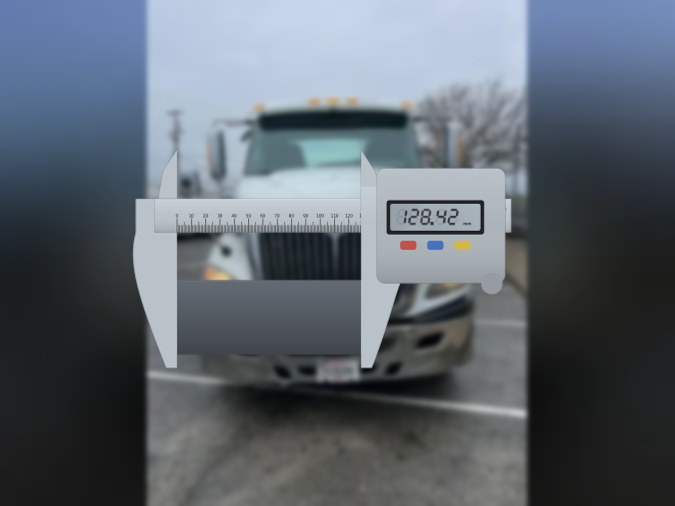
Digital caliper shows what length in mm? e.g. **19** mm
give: **128.42** mm
